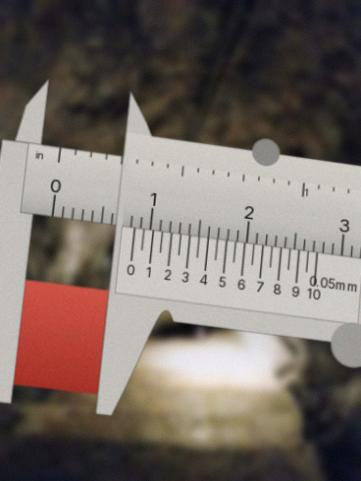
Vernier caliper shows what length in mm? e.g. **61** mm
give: **8.4** mm
